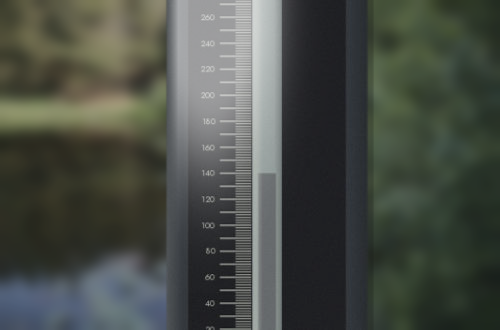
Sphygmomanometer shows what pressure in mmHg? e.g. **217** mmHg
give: **140** mmHg
